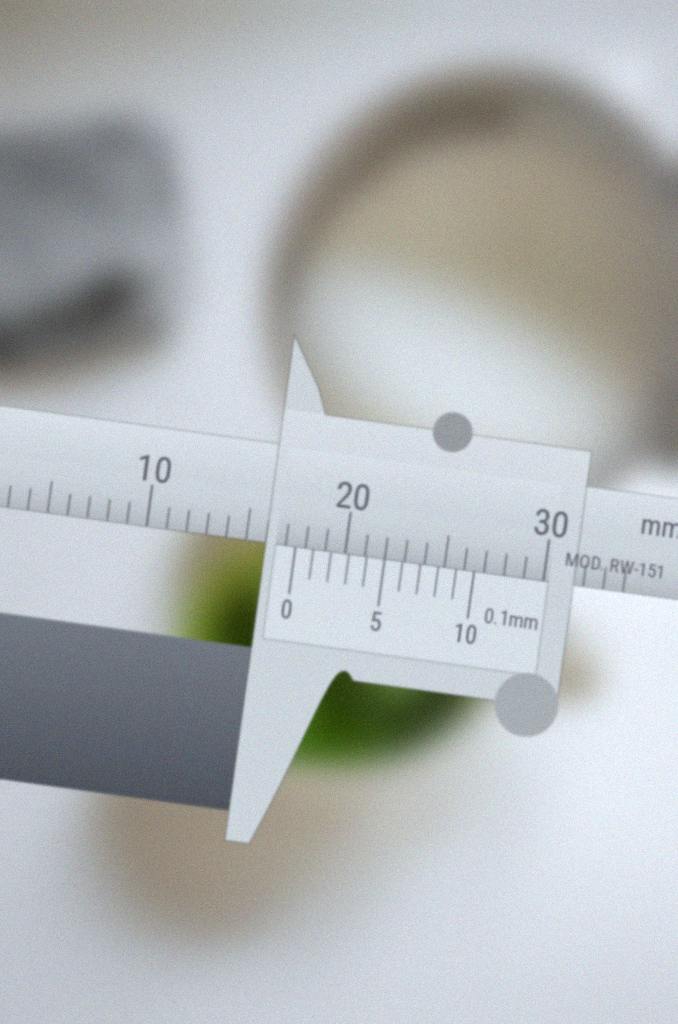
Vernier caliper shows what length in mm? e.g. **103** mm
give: **17.5** mm
